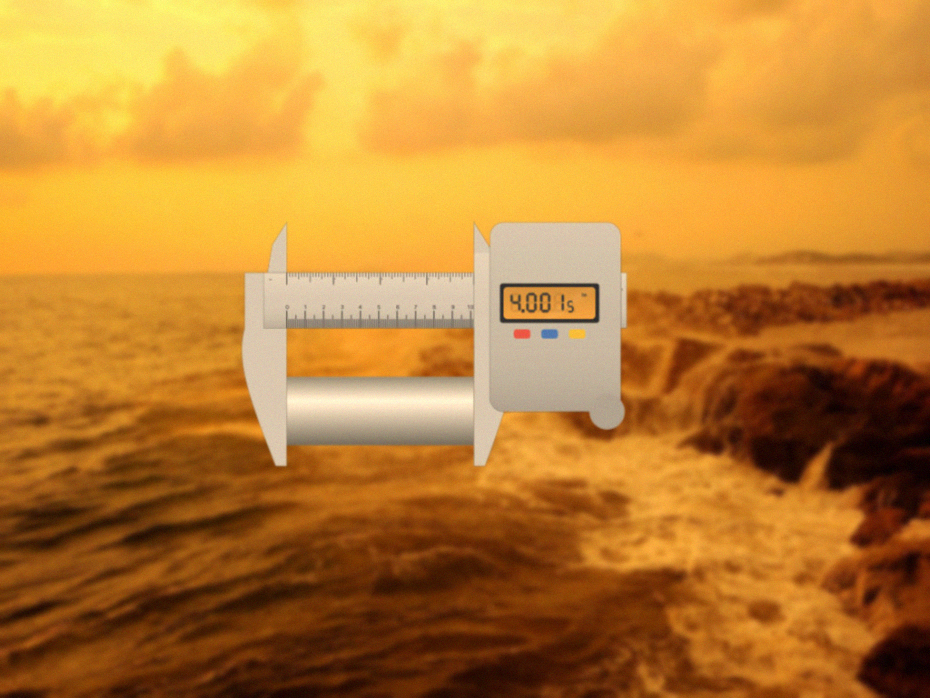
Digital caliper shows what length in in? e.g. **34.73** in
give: **4.0015** in
